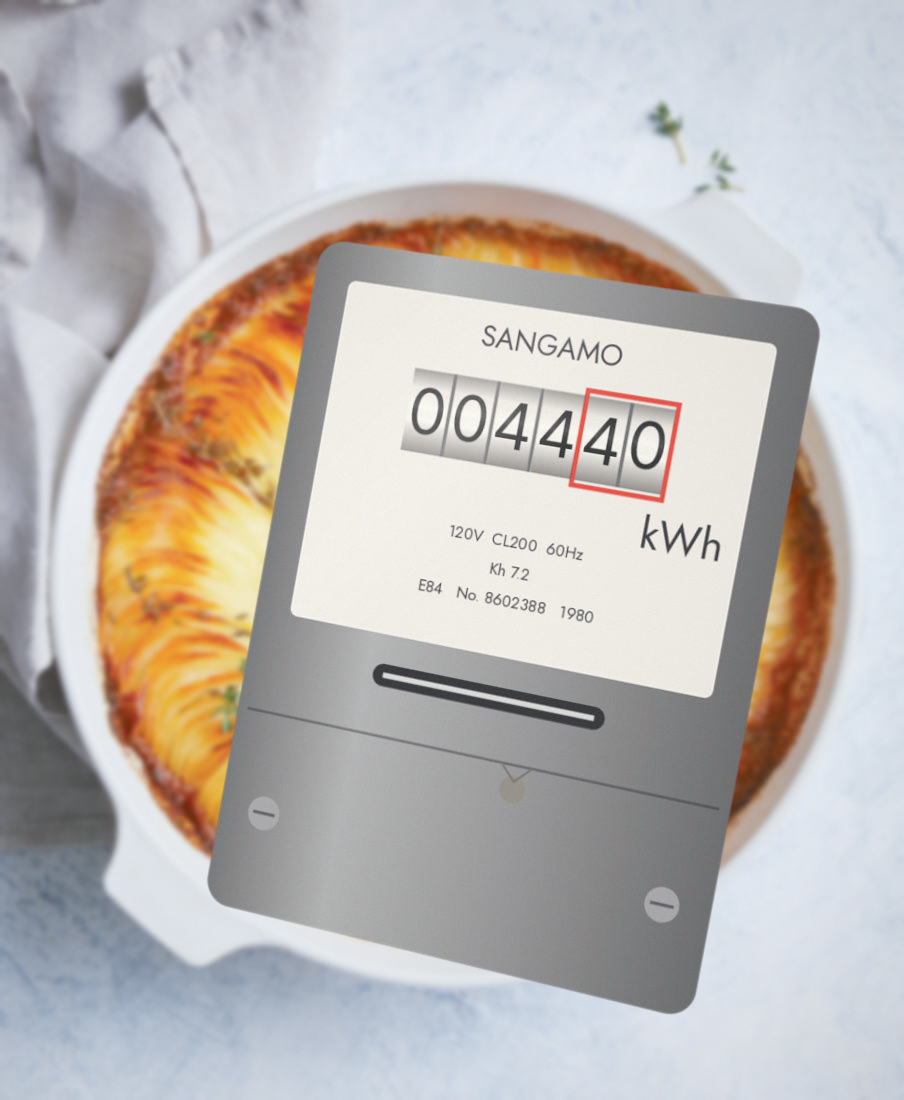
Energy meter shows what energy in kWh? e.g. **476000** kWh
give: **44.40** kWh
